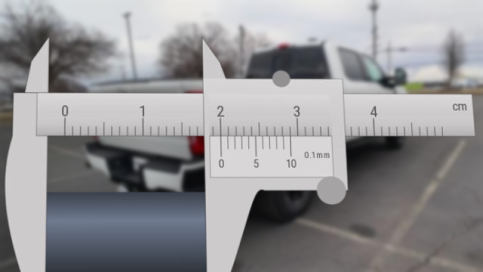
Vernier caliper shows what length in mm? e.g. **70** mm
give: **20.0** mm
